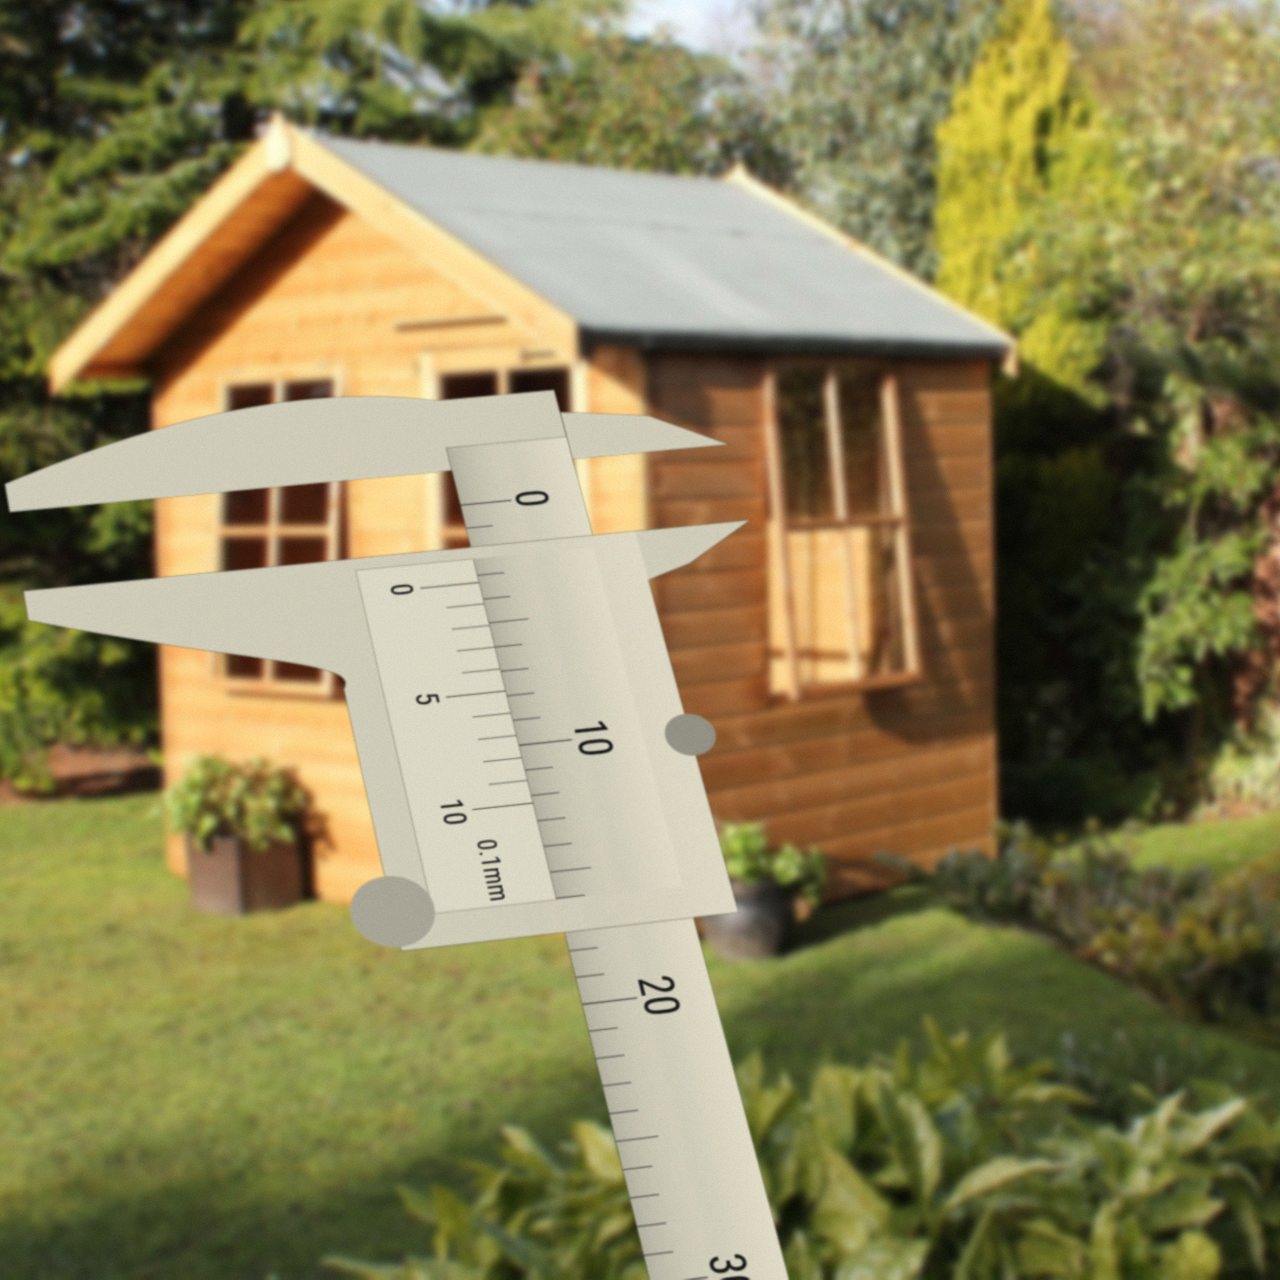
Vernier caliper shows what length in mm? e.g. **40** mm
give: **3.3** mm
